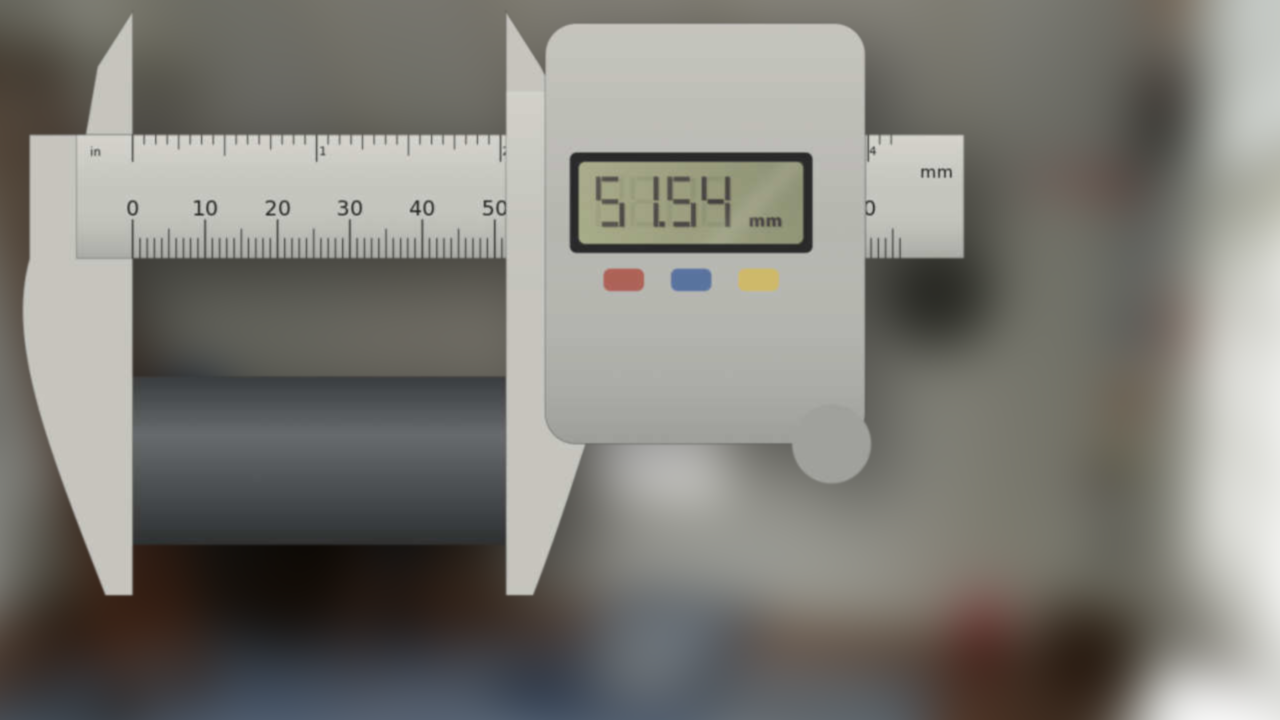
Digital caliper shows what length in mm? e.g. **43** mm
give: **51.54** mm
